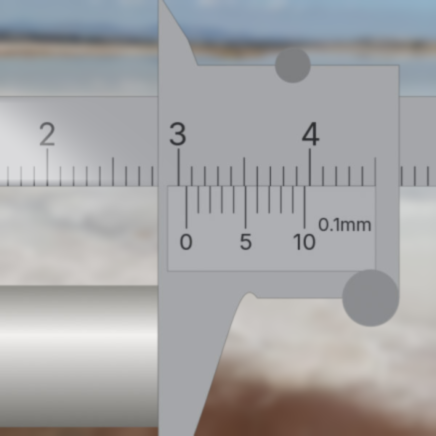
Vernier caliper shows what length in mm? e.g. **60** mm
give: **30.6** mm
